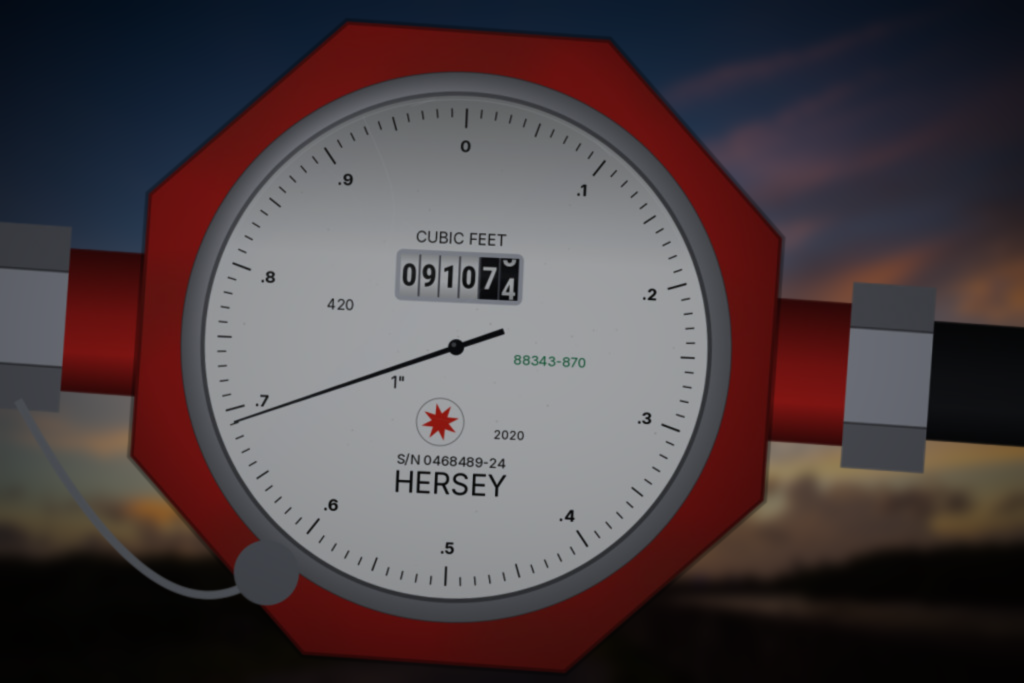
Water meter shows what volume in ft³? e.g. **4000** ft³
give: **91073.69** ft³
